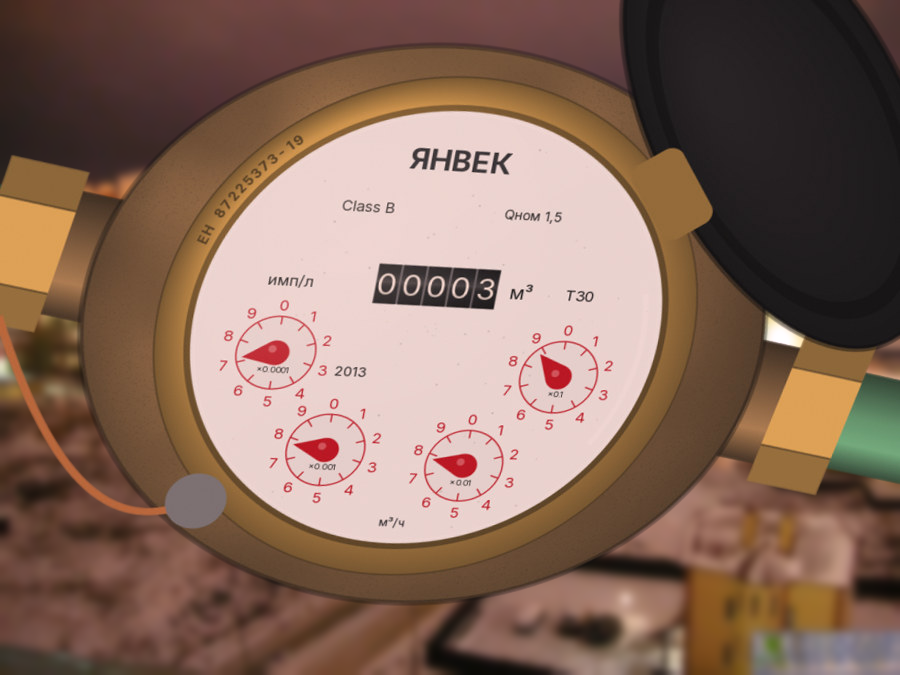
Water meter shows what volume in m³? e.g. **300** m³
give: **3.8777** m³
